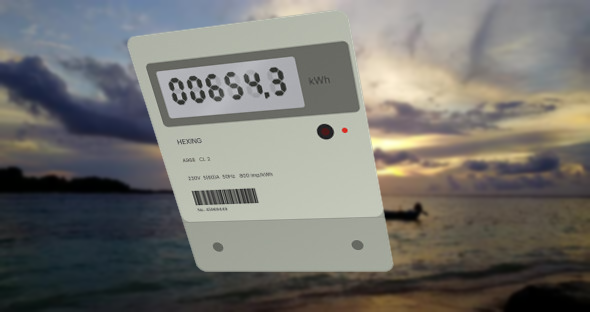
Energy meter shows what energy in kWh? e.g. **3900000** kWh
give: **654.3** kWh
